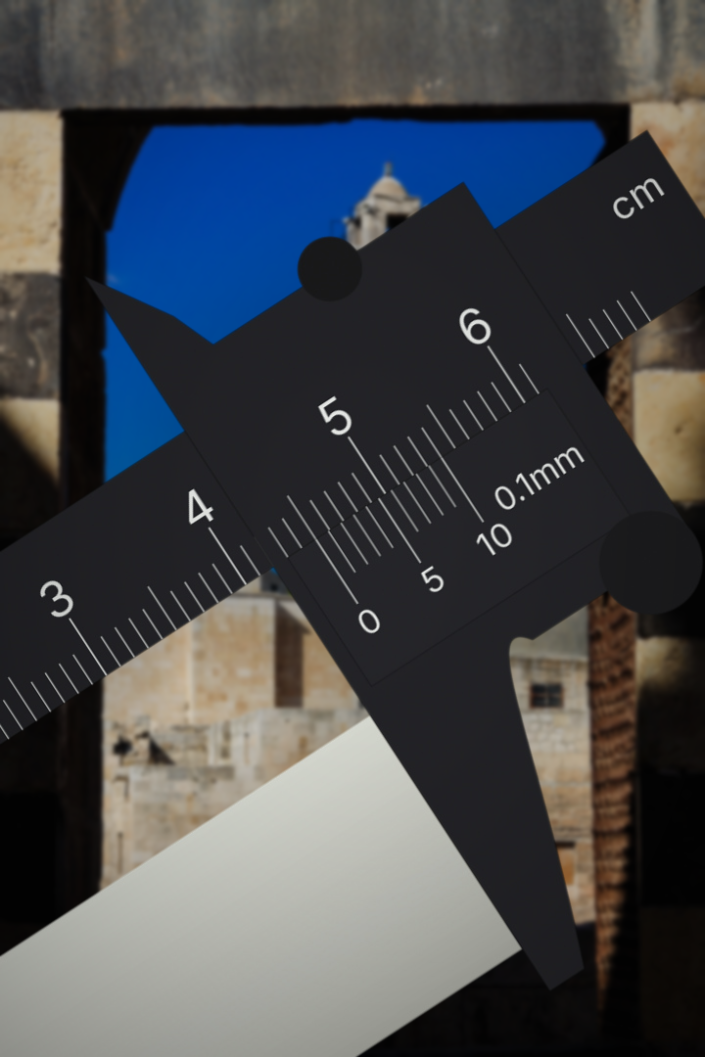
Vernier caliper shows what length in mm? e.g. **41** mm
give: **45.0** mm
